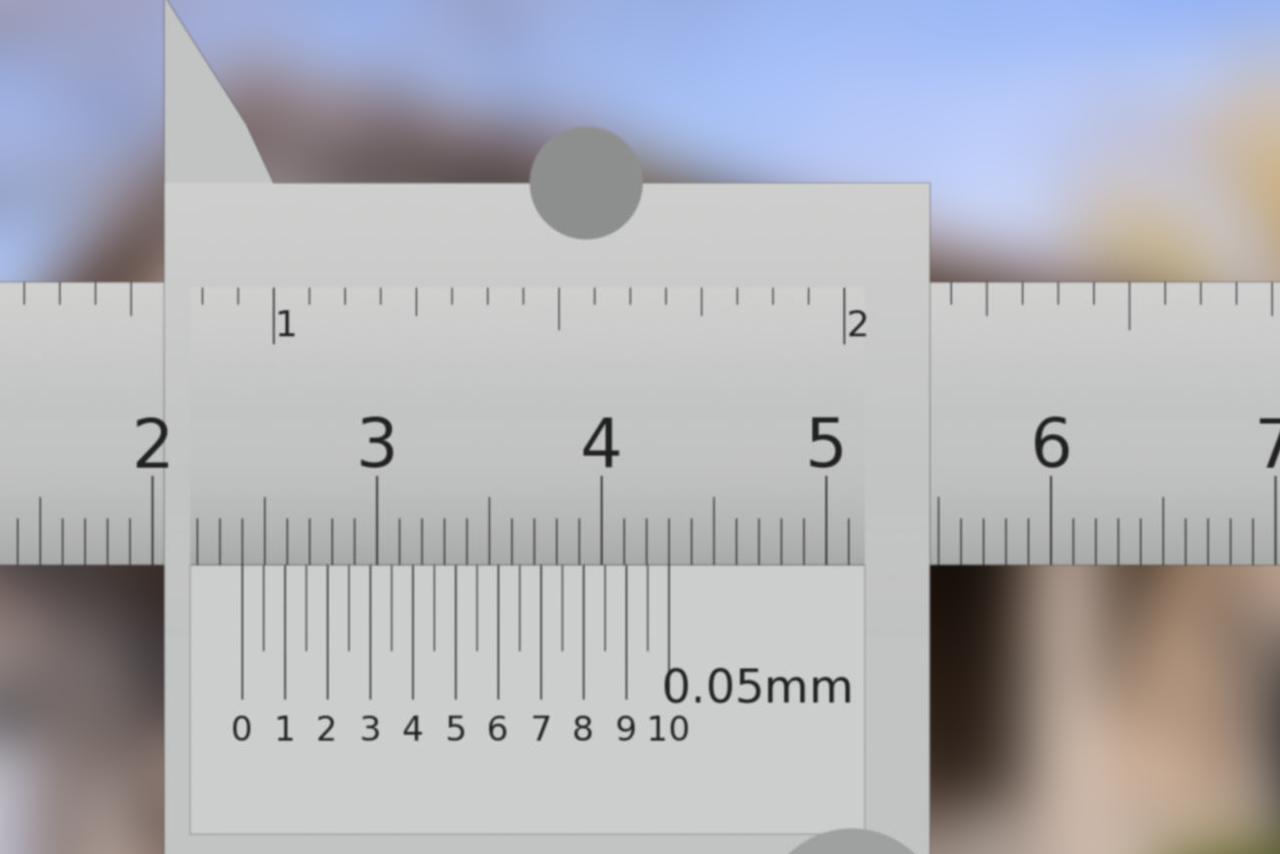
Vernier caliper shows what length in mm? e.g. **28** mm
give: **24.0** mm
